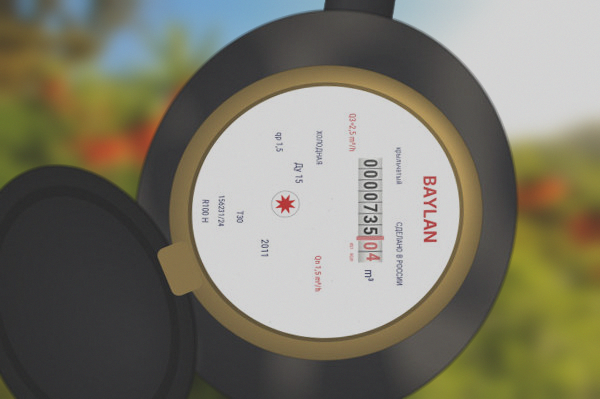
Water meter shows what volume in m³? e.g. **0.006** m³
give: **735.04** m³
